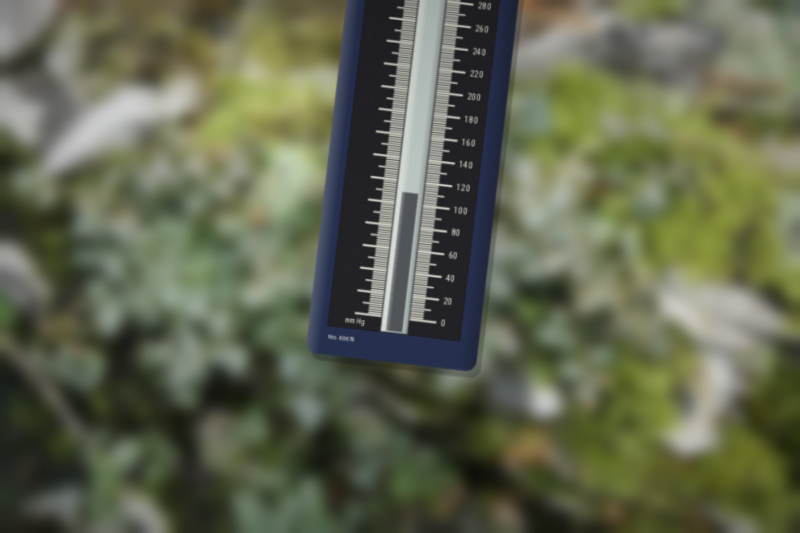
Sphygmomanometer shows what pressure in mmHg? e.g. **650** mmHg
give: **110** mmHg
